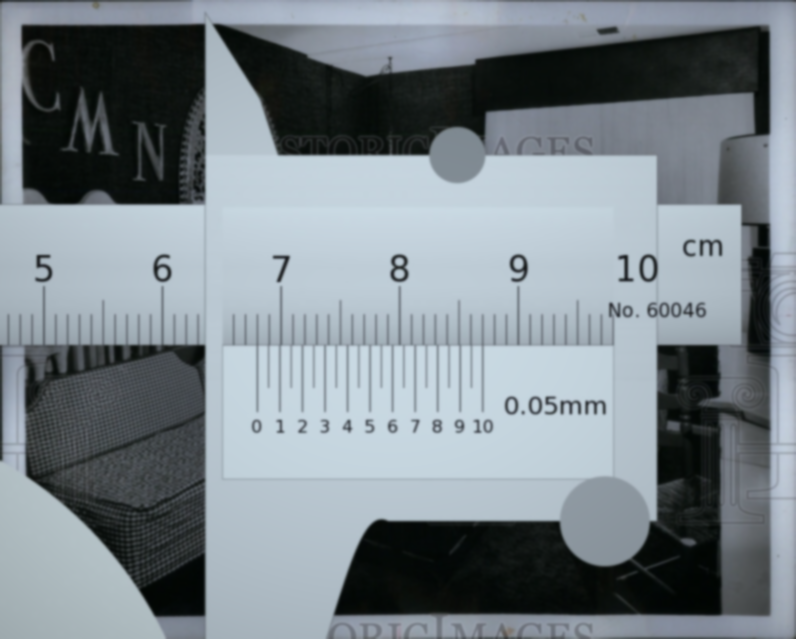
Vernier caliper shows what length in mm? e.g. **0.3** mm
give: **68.0** mm
